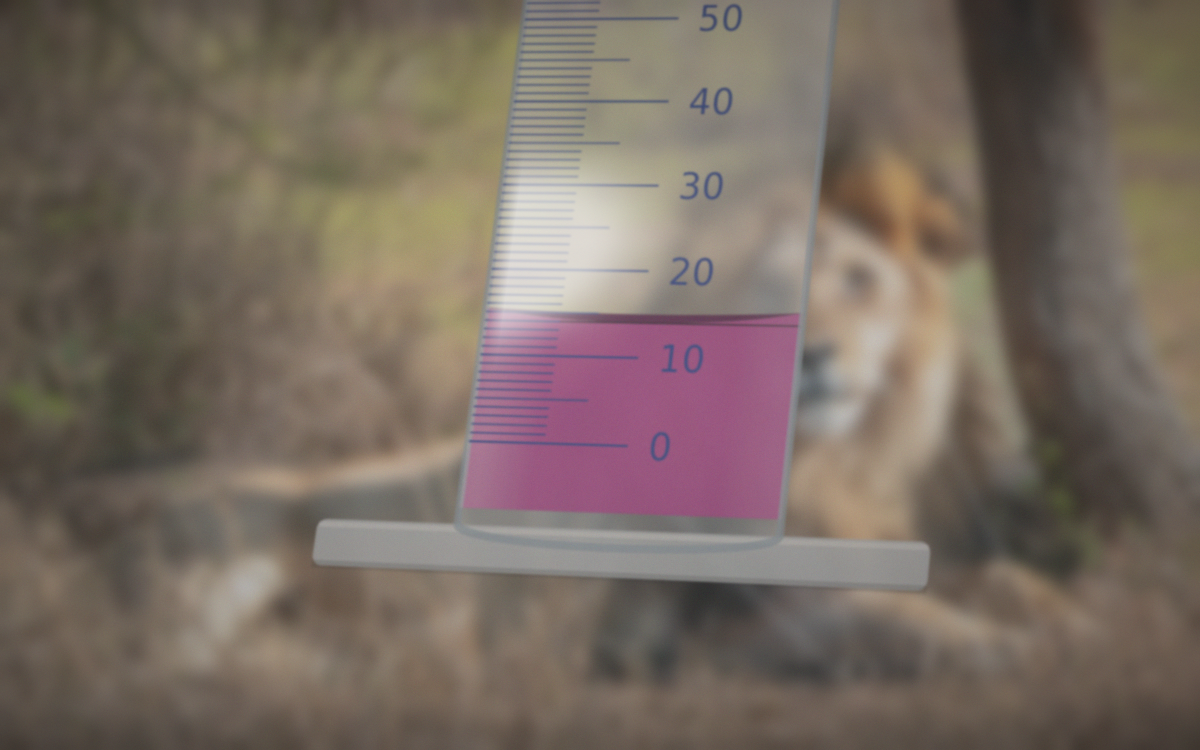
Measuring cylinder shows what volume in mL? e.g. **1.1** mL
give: **14** mL
